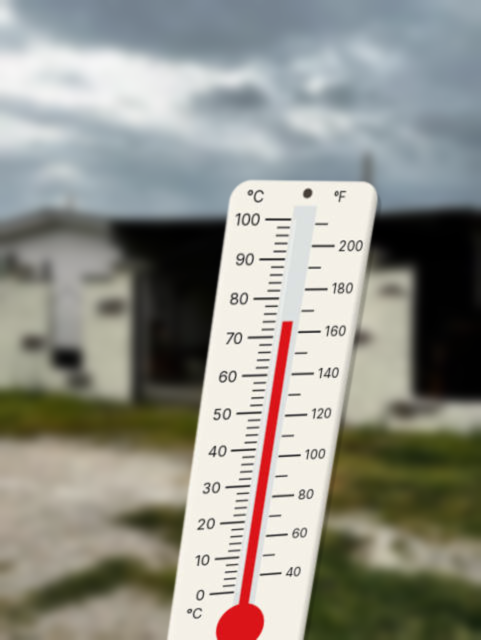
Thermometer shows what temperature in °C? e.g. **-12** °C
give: **74** °C
